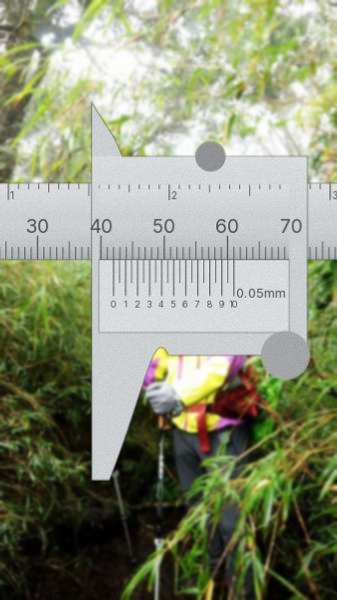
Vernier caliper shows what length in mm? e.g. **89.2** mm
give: **42.0** mm
